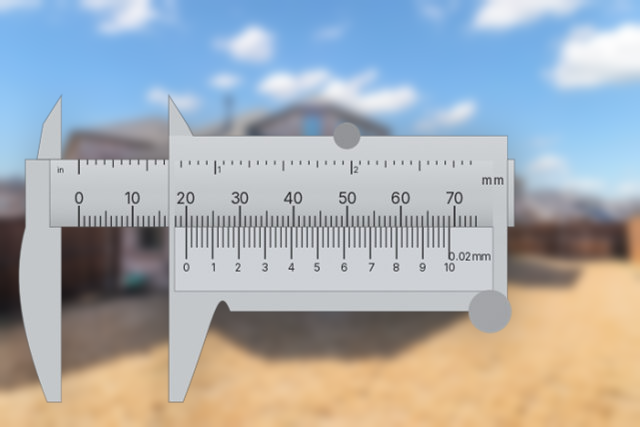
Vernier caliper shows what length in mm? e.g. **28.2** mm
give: **20.0** mm
